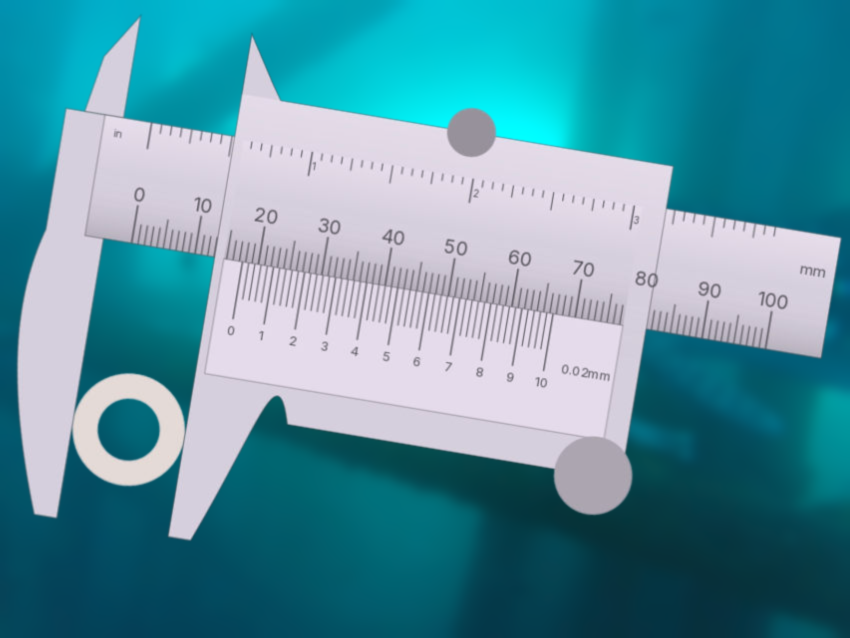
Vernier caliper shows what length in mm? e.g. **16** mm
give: **17.5** mm
